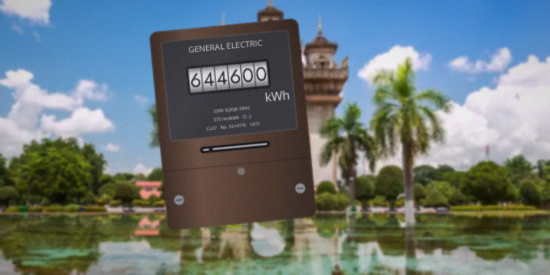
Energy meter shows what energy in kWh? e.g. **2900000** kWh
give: **644600** kWh
